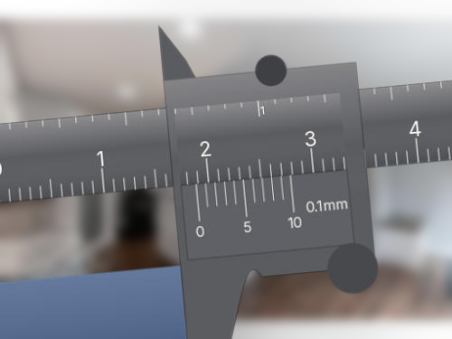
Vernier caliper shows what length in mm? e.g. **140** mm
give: **18.8** mm
